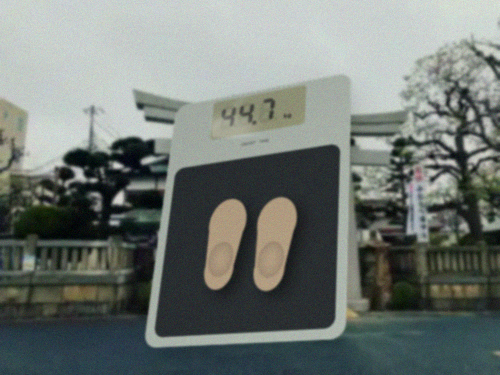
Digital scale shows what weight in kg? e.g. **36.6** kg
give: **44.7** kg
